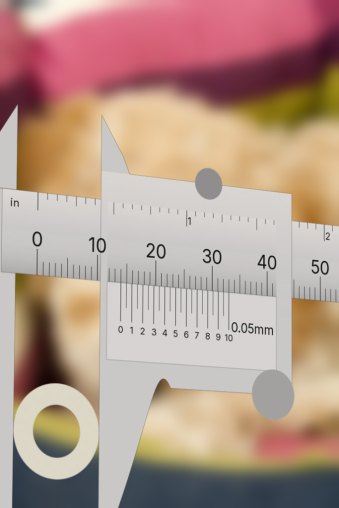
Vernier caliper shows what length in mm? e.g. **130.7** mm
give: **14.0** mm
